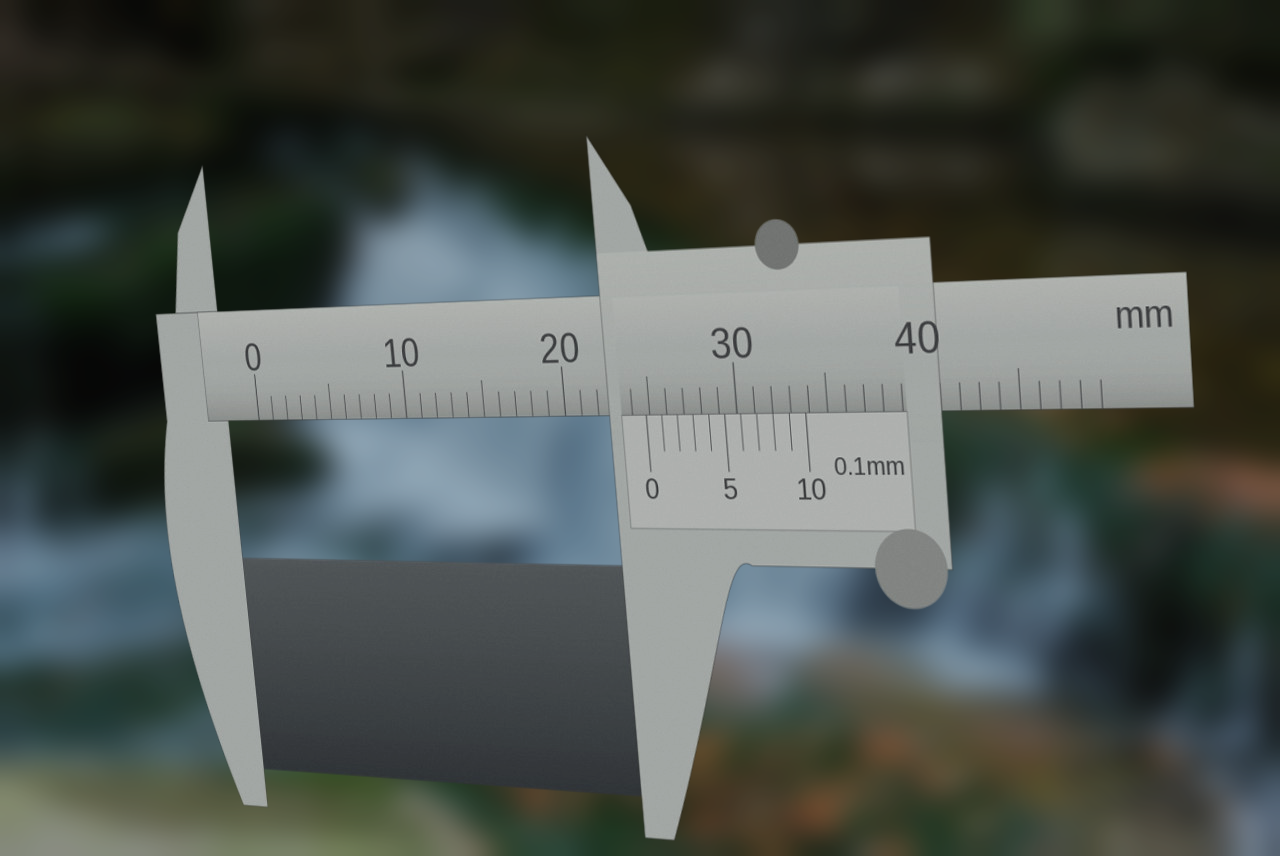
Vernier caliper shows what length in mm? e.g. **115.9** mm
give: **24.8** mm
